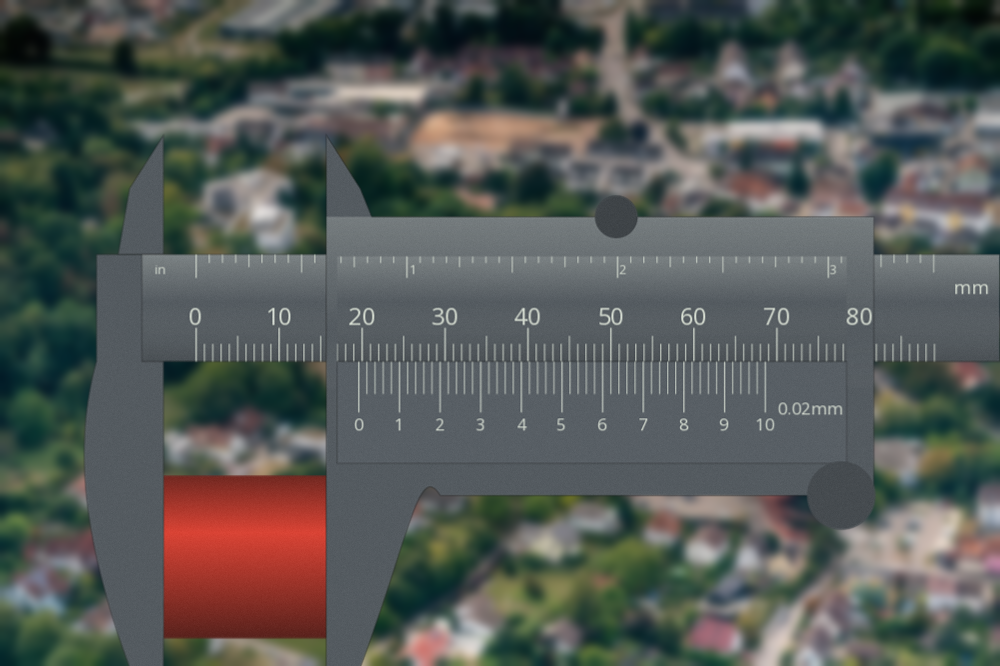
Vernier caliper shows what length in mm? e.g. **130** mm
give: **19.6** mm
